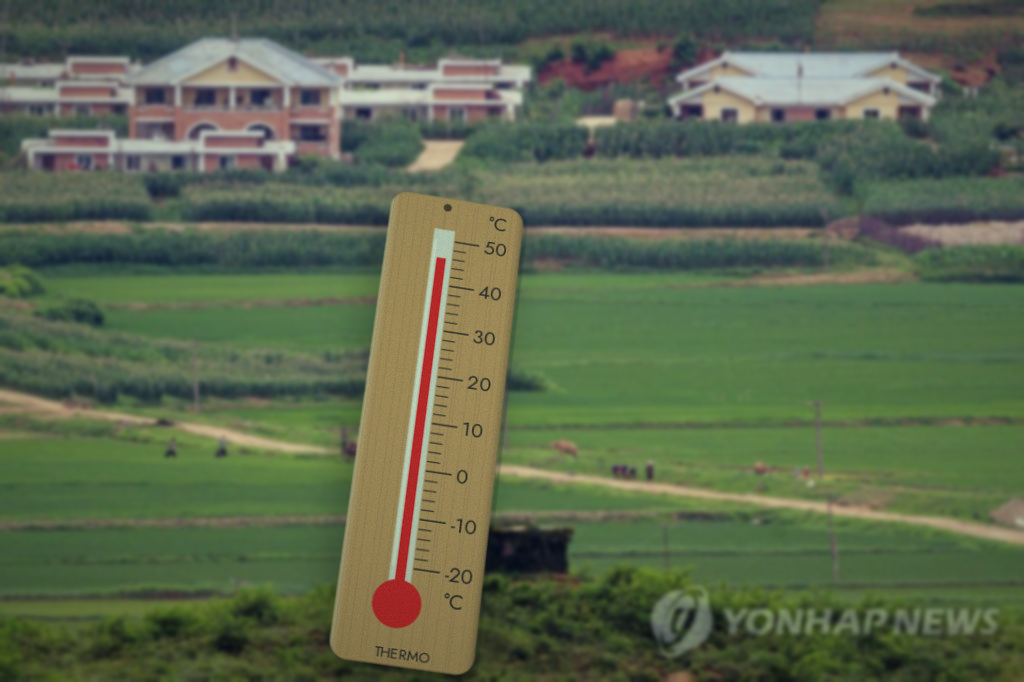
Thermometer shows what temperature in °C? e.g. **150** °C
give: **46** °C
